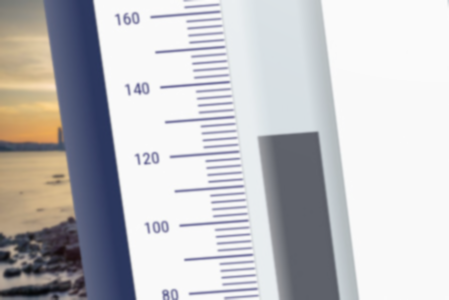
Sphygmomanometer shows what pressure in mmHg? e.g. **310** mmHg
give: **124** mmHg
